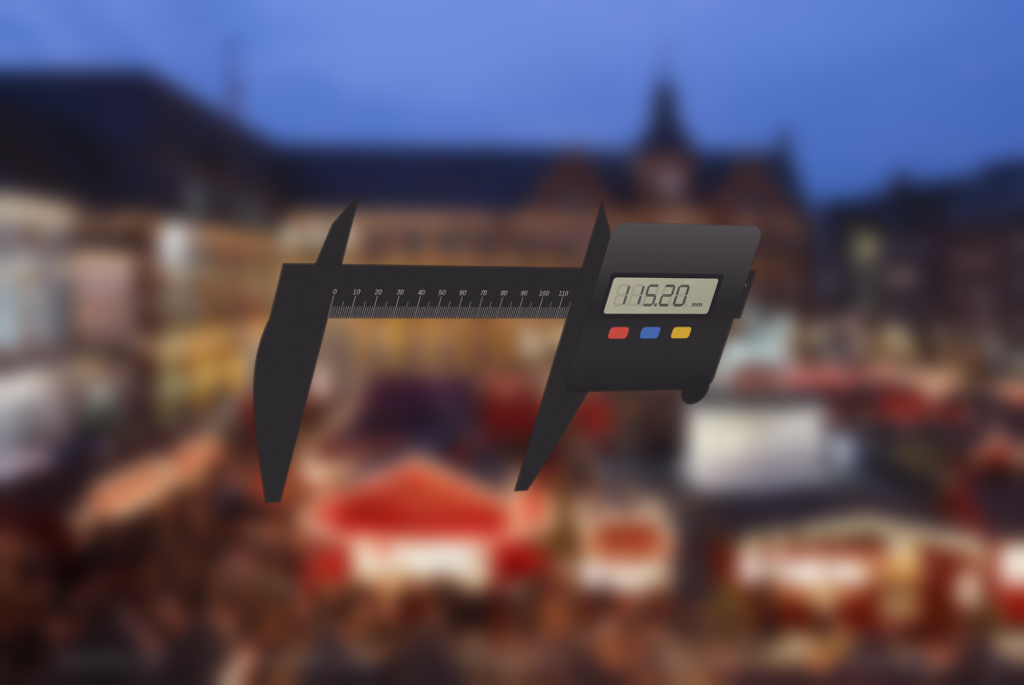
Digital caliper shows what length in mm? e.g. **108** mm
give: **115.20** mm
